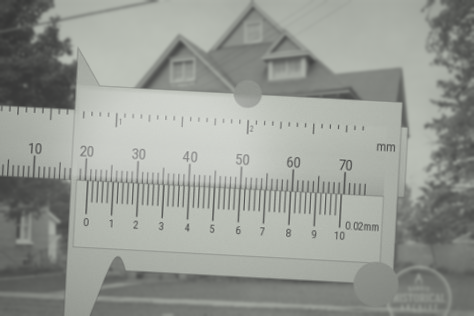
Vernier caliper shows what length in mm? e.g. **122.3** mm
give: **20.5** mm
